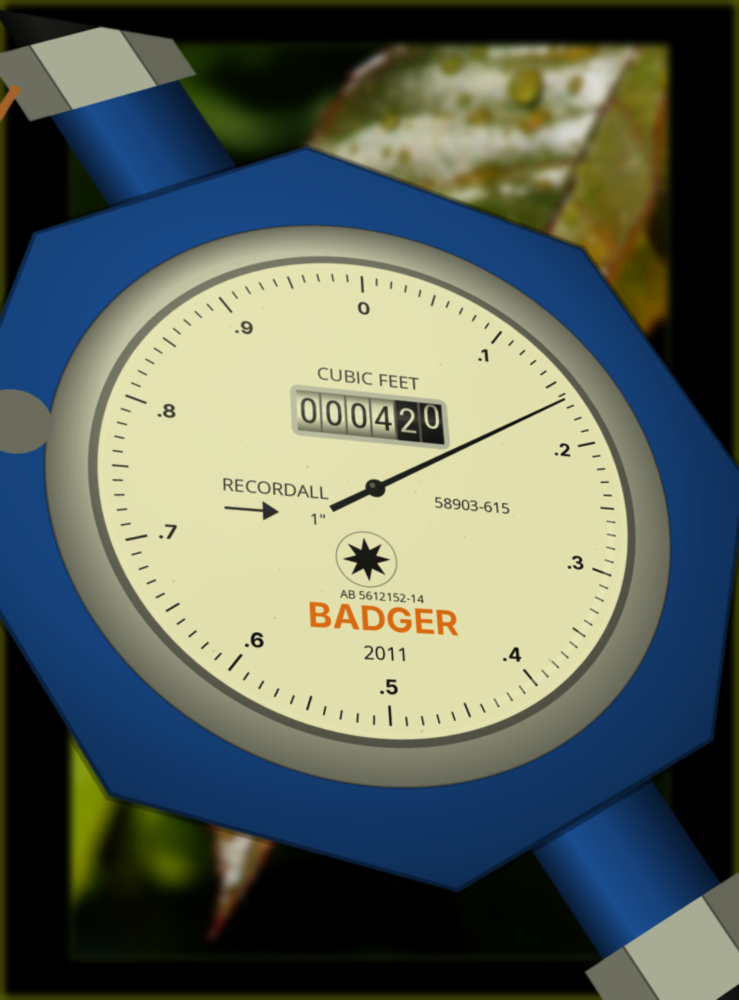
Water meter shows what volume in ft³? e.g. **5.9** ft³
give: **420.16** ft³
